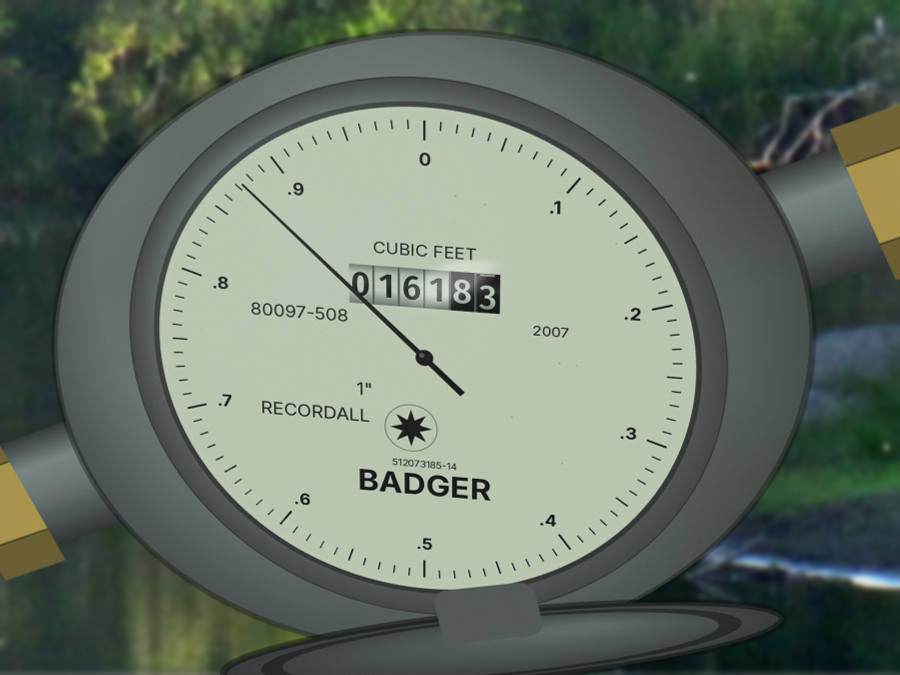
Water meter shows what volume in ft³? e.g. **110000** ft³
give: **16182.87** ft³
